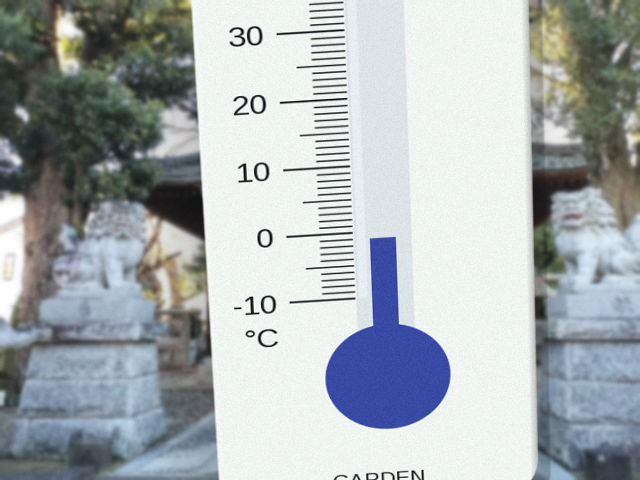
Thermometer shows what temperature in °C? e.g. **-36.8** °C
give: **-1** °C
